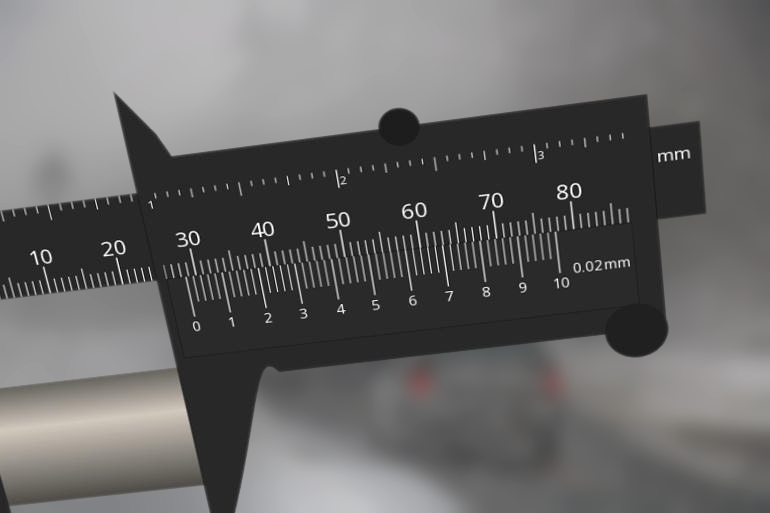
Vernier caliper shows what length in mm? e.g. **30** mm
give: **28.6** mm
